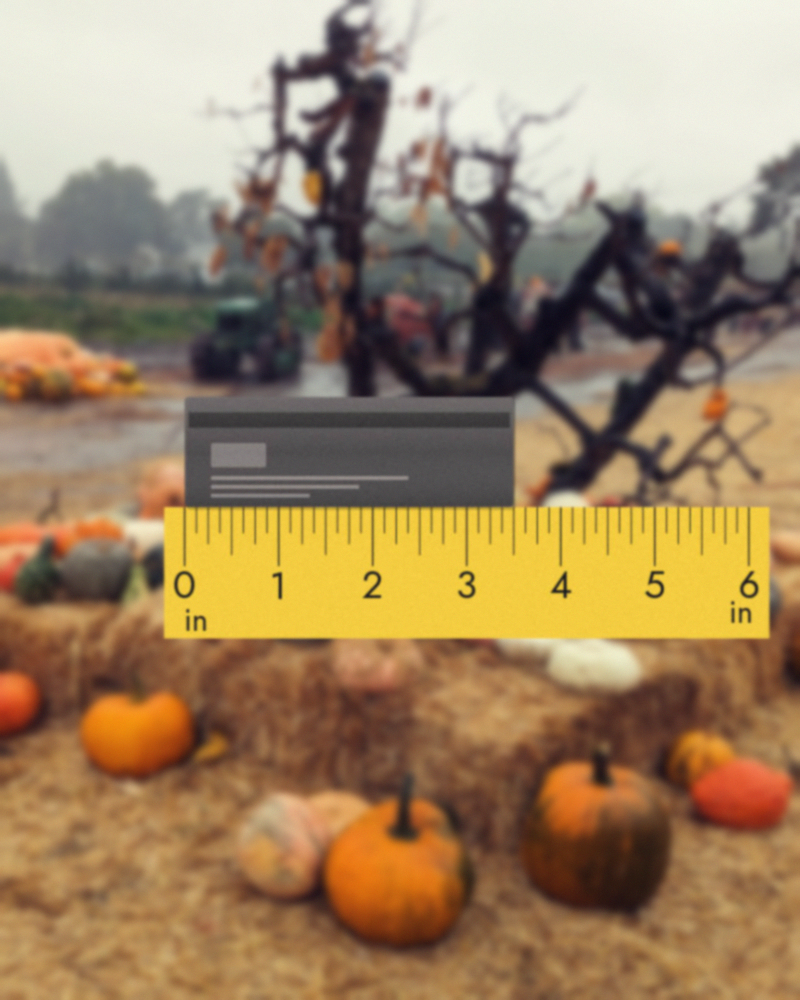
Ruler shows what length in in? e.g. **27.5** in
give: **3.5** in
